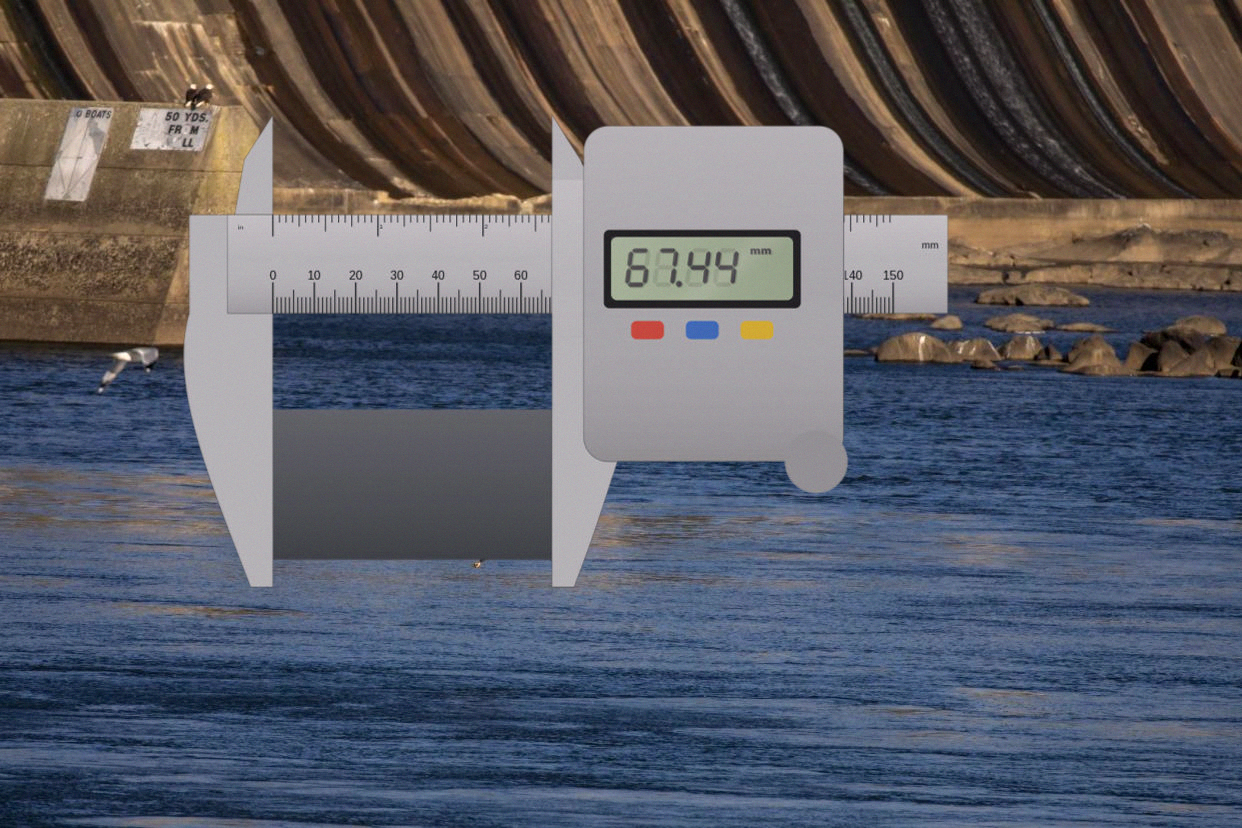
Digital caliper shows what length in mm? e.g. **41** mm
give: **67.44** mm
